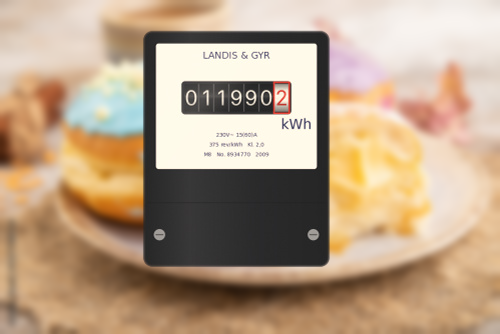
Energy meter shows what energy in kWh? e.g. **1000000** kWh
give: **11990.2** kWh
